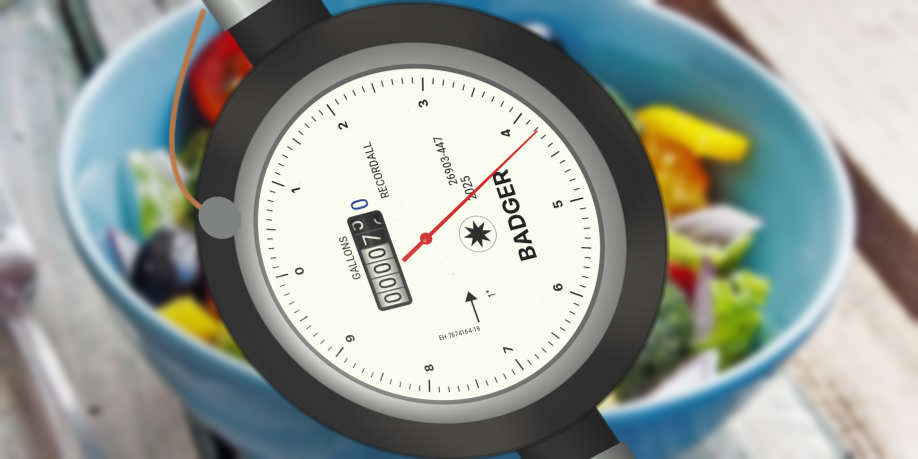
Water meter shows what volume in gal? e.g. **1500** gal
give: **754.2** gal
